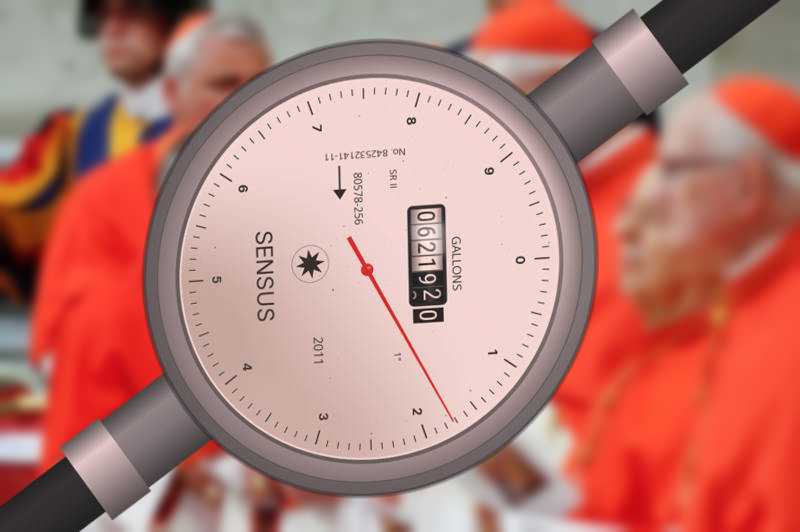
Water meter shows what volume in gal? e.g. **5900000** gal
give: **621921.7** gal
